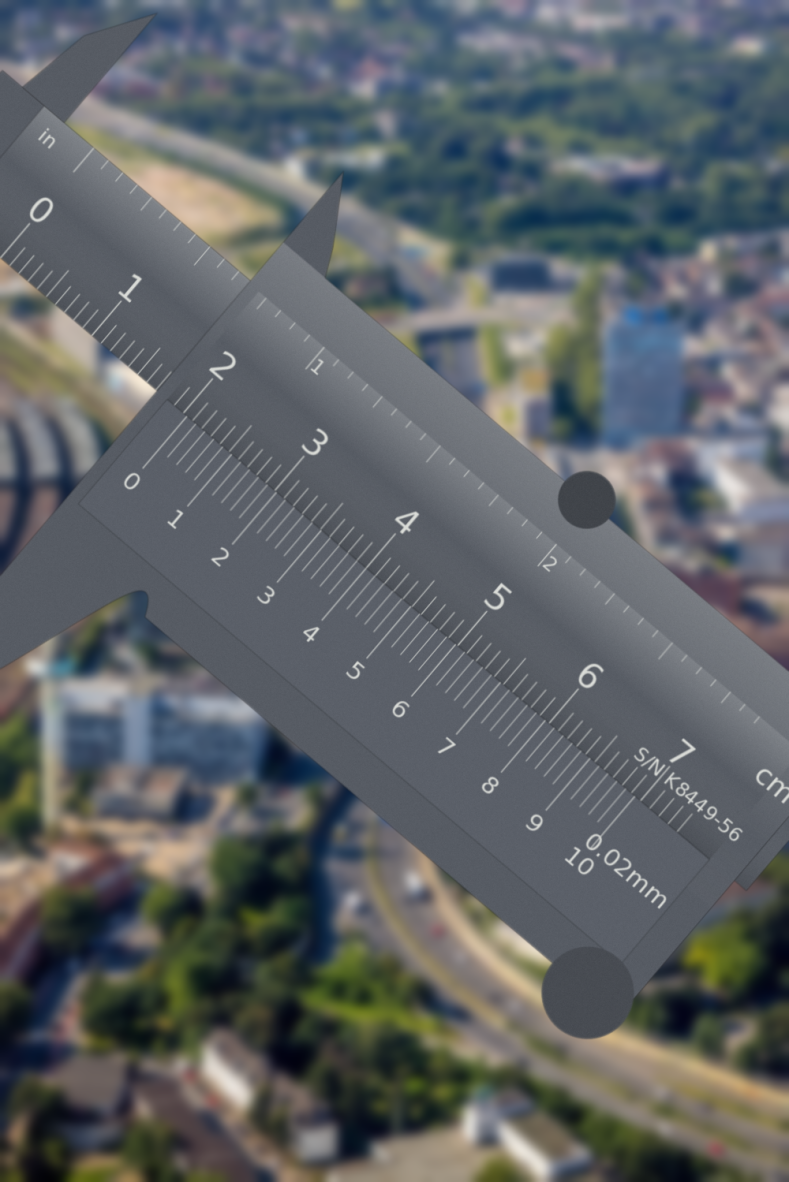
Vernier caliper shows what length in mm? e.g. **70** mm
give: **20.4** mm
